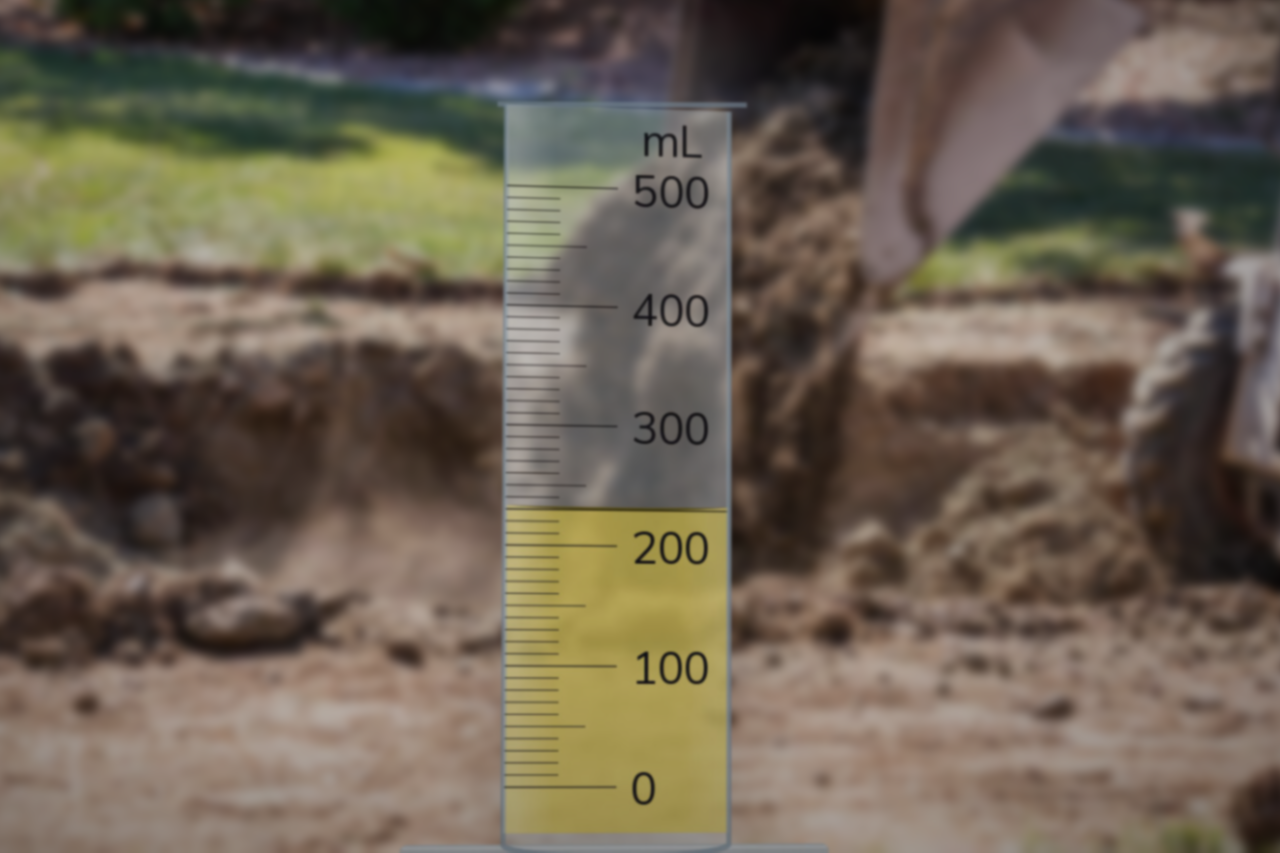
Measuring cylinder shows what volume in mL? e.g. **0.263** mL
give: **230** mL
